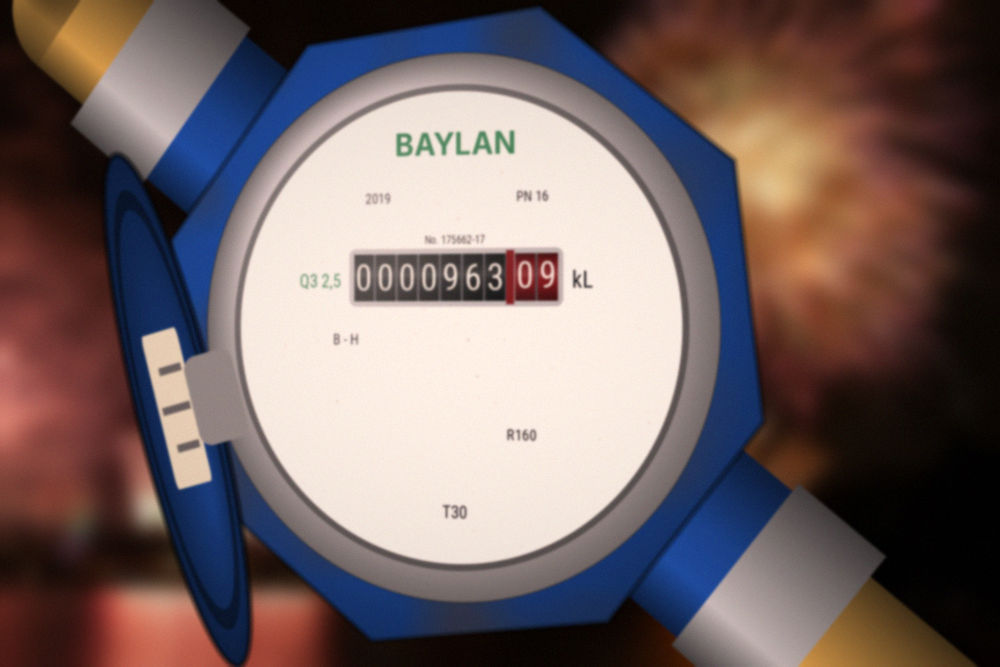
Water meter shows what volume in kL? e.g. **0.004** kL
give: **963.09** kL
